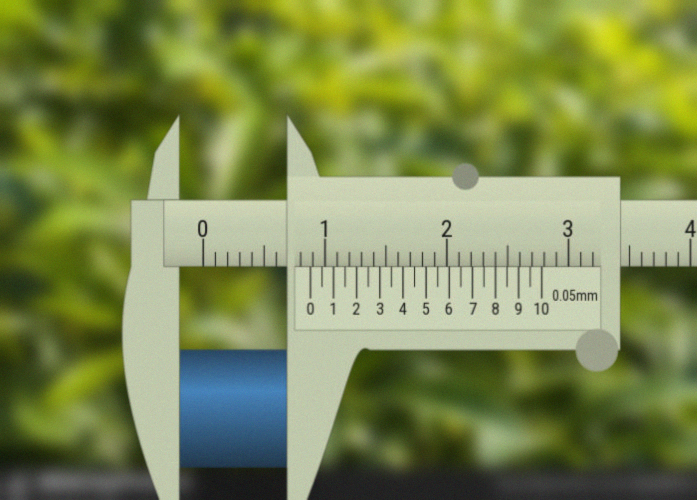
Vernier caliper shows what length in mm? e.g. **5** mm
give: **8.8** mm
